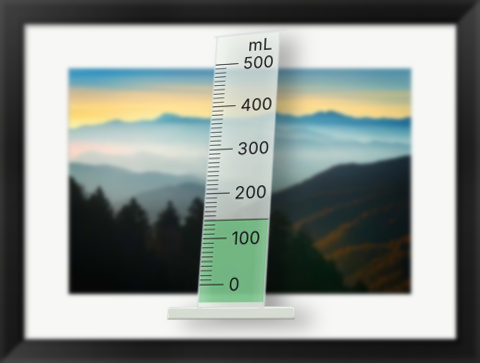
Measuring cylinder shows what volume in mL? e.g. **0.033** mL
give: **140** mL
